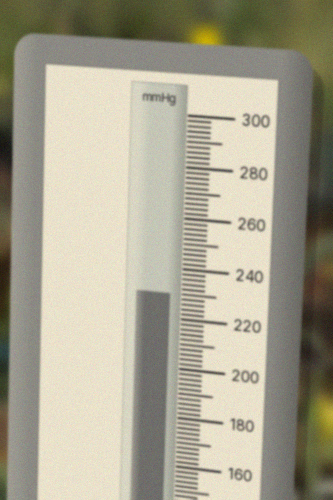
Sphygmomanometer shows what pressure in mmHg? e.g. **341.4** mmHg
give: **230** mmHg
